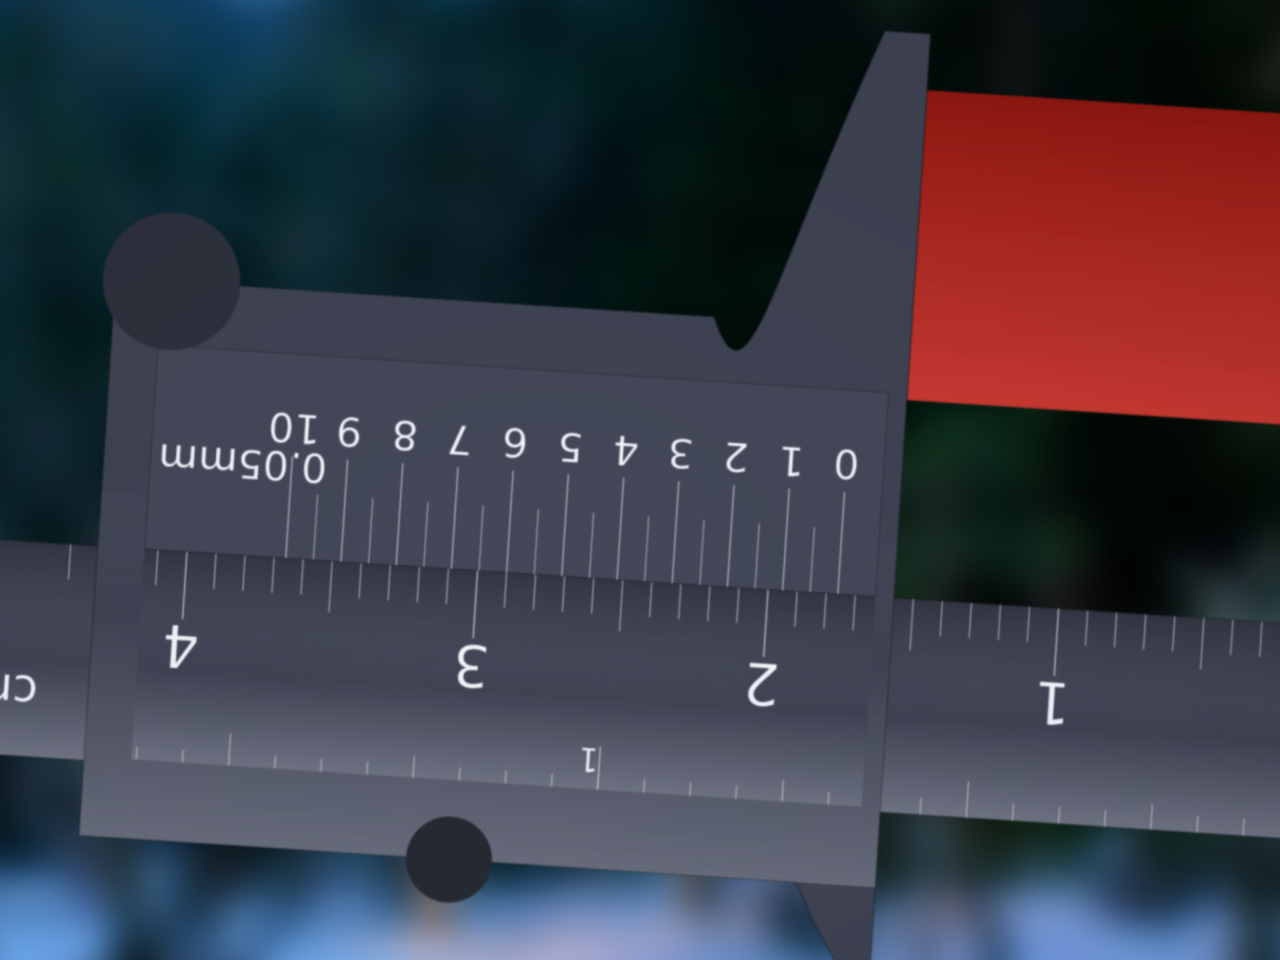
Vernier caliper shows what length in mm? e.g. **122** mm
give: **17.60** mm
